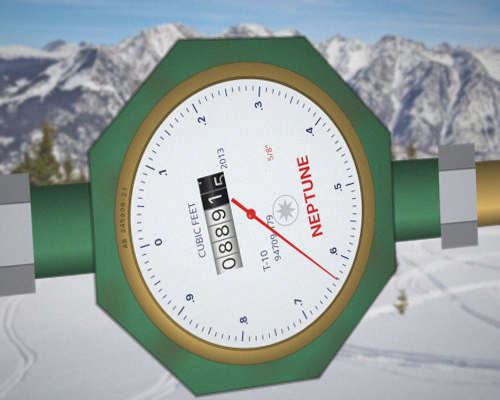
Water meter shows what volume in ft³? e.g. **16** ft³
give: **88914.63** ft³
